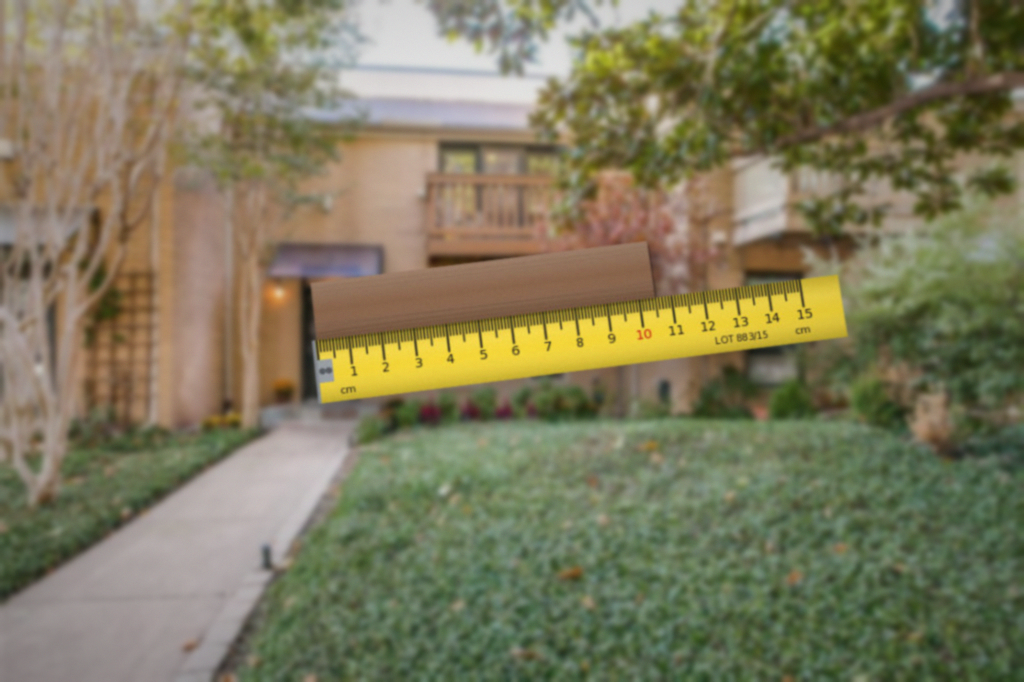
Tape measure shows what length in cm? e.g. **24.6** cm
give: **10.5** cm
